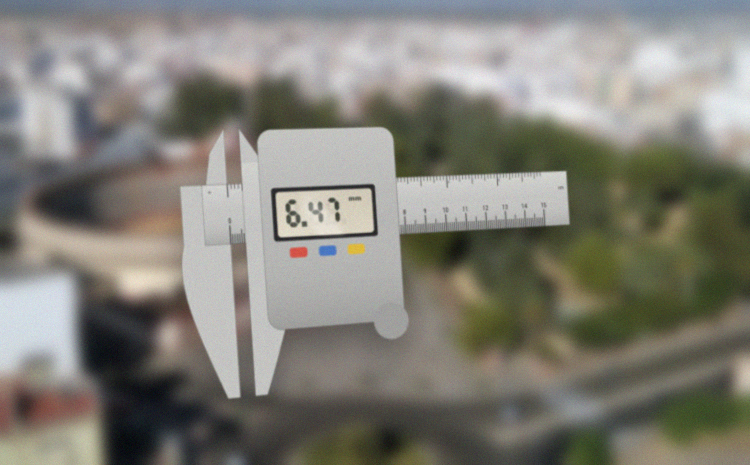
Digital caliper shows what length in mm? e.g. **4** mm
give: **6.47** mm
